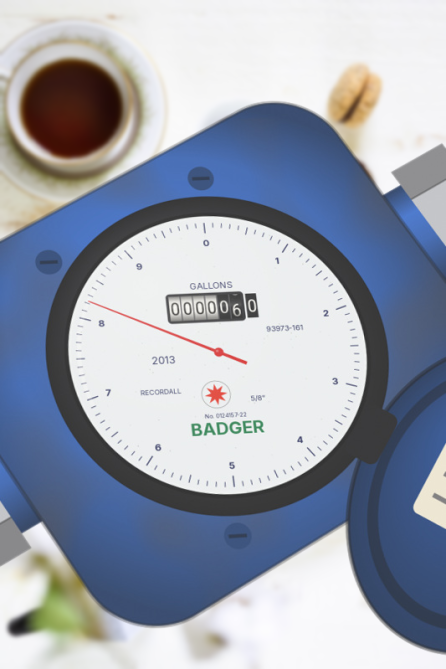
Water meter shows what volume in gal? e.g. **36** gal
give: **58.2** gal
